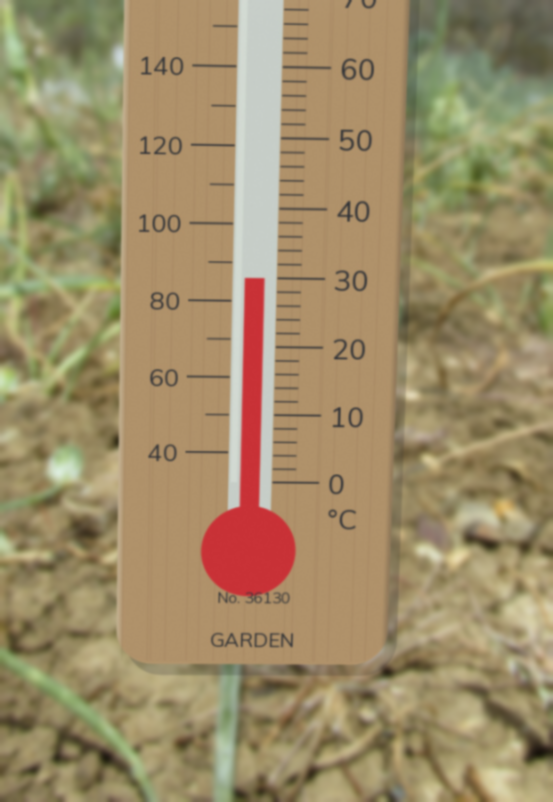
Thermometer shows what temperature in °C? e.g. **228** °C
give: **30** °C
